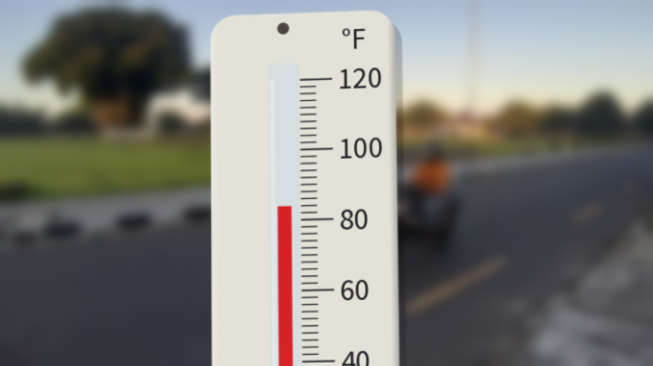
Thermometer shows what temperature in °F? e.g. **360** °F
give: **84** °F
